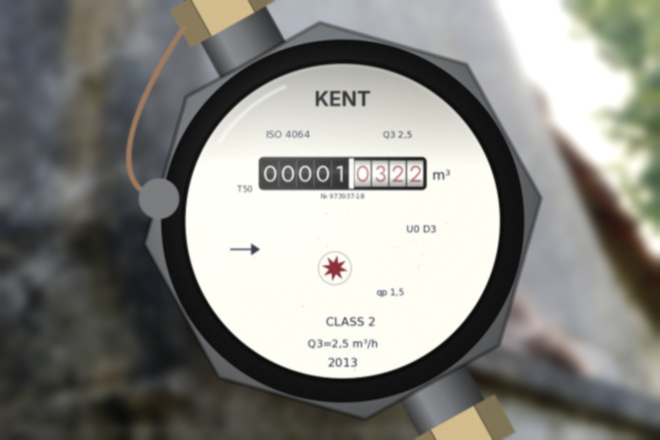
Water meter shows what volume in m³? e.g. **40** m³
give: **1.0322** m³
